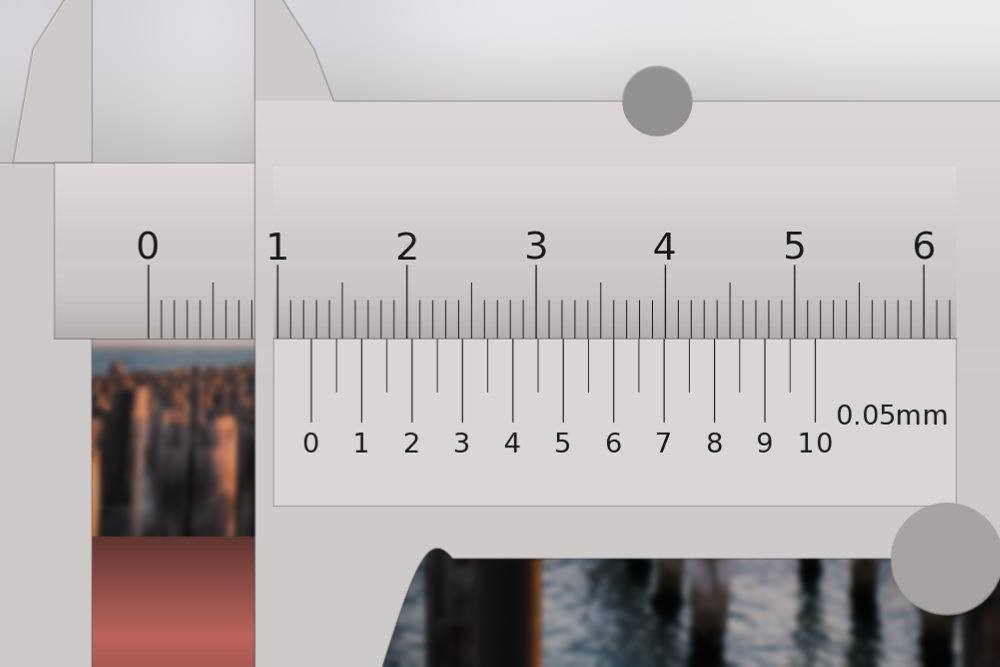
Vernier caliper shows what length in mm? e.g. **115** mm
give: **12.6** mm
